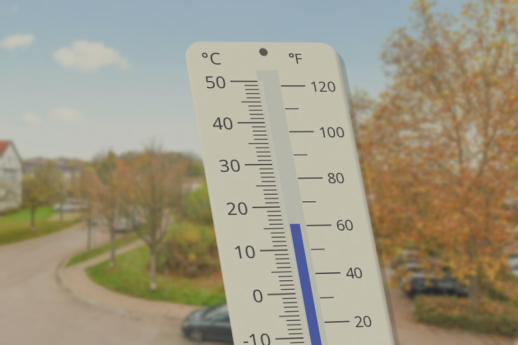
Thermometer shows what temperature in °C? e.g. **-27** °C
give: **16** °C
